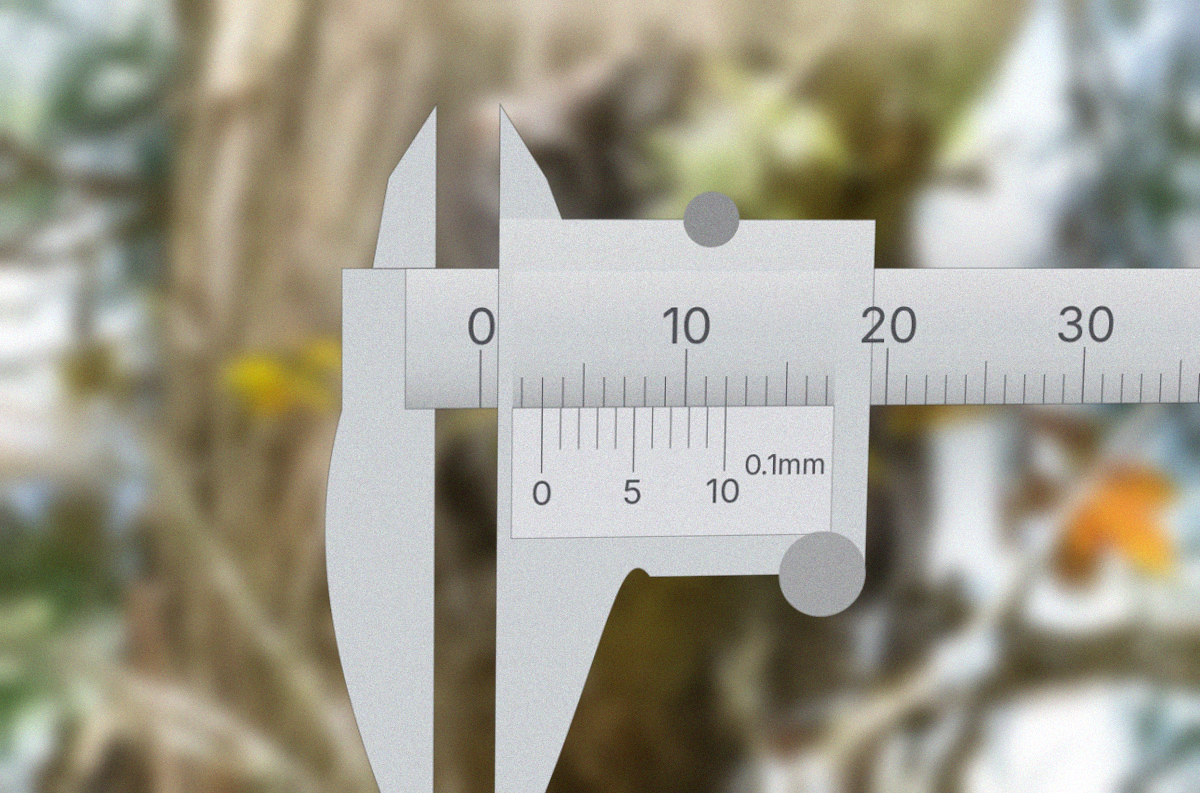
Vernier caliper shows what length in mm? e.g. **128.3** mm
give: **3.0** mm
